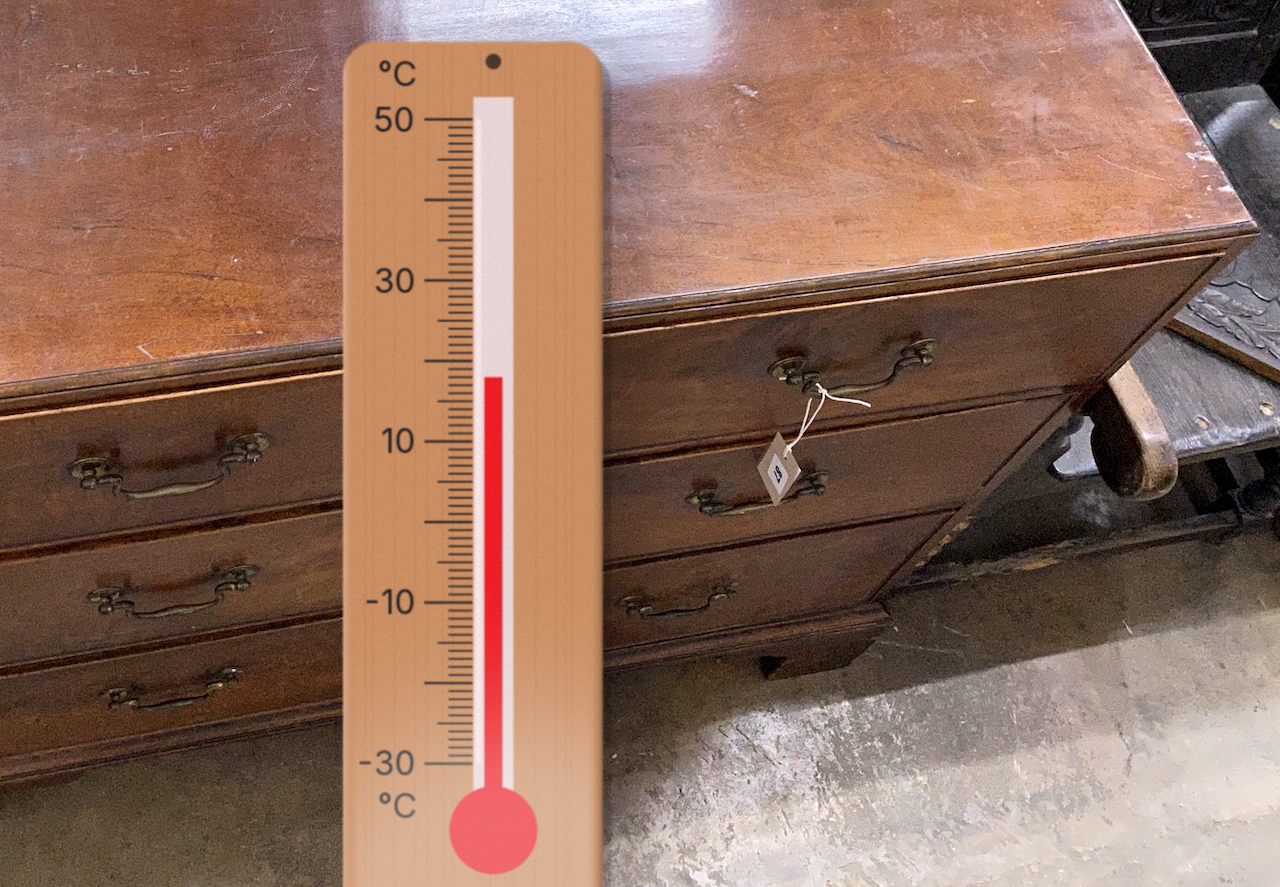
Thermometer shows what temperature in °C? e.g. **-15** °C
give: **18** °C
